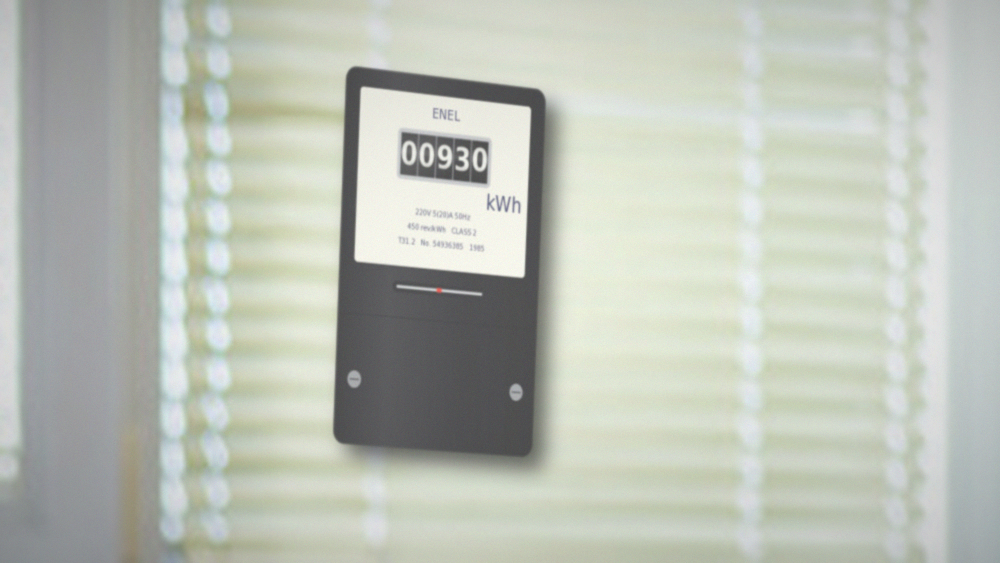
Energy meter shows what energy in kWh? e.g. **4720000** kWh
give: **930** kWh
